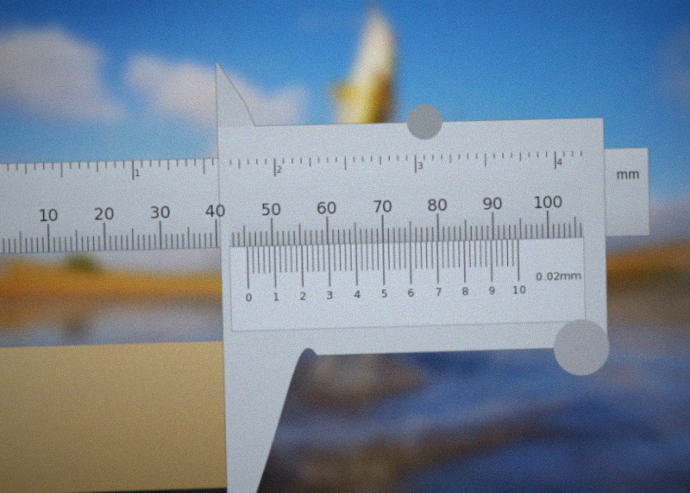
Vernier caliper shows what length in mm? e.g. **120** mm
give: **45.5** mm
